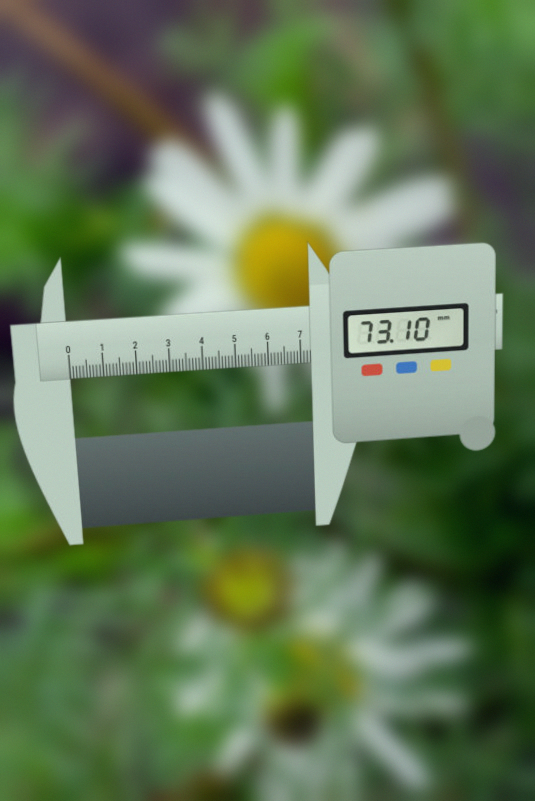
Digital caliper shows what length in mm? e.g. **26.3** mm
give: **73.10** mm
